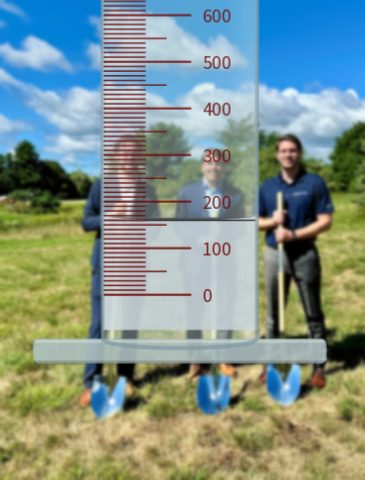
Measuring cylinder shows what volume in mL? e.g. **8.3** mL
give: **160** mL
